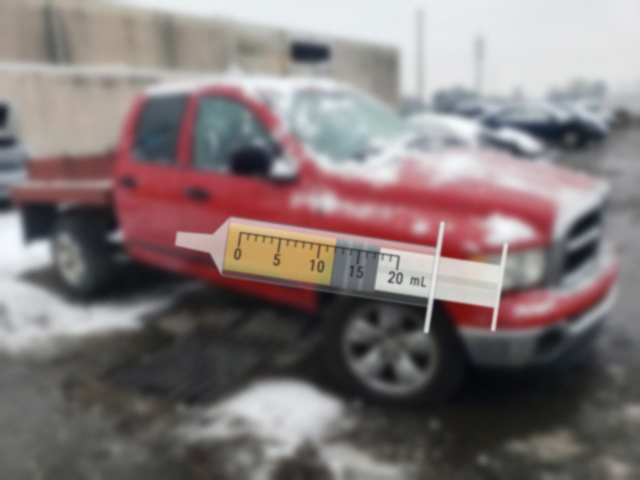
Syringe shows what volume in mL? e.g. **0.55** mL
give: **12** mL
